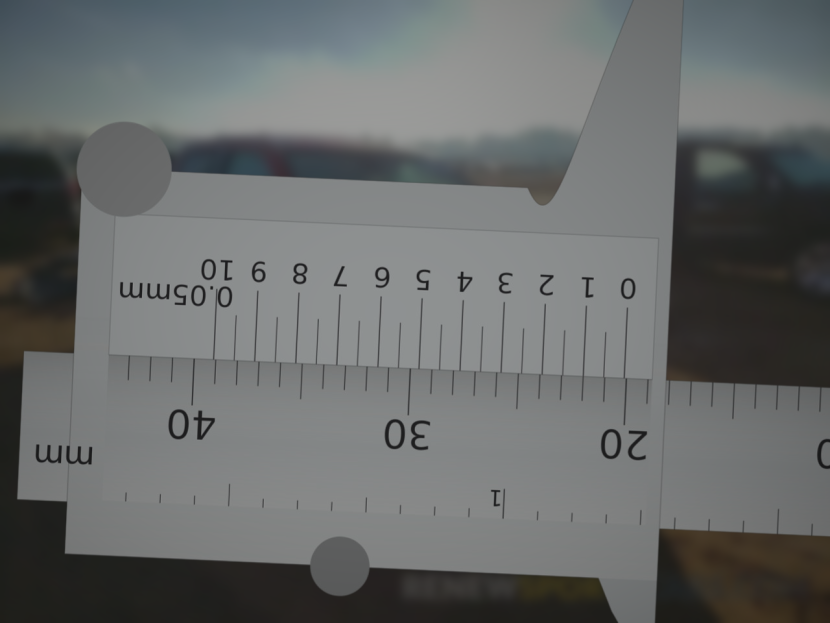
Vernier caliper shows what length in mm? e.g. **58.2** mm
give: **20.10** mm
